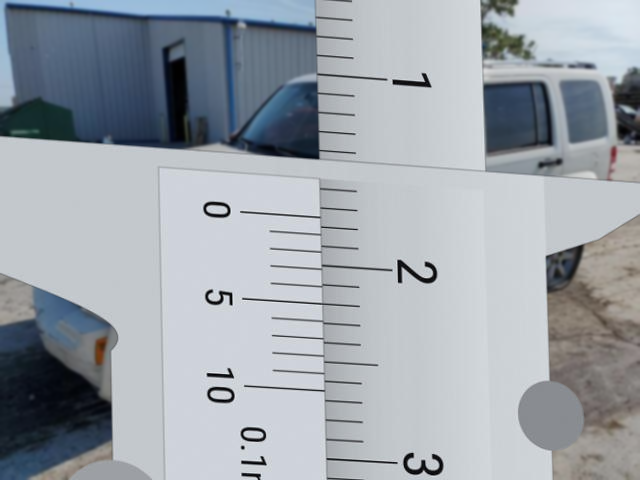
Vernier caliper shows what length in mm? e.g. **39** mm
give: **17.5** mm
